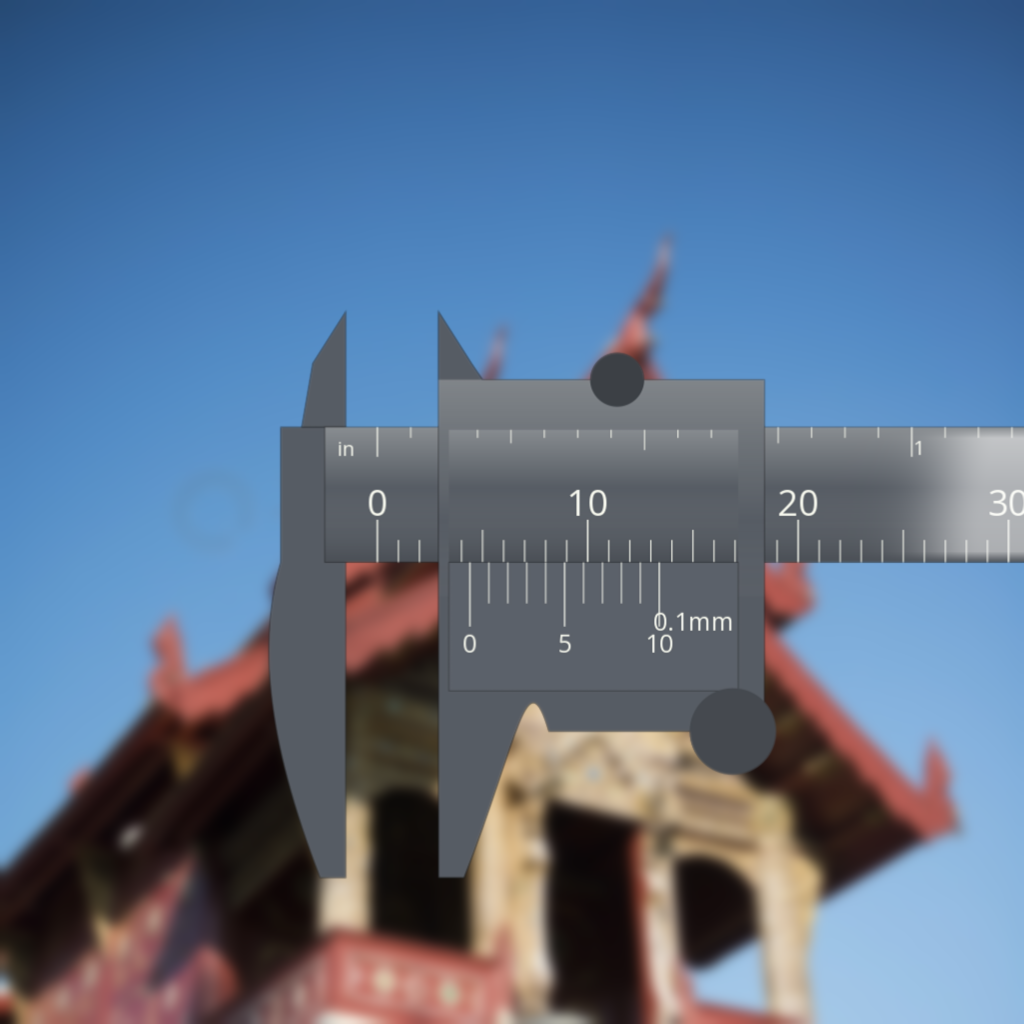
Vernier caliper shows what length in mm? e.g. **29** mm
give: **4.4** mm
